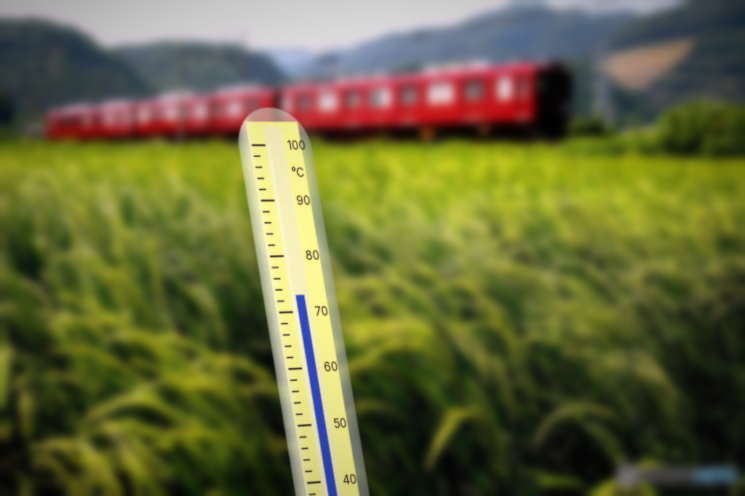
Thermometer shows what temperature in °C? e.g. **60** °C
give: **73** °C
